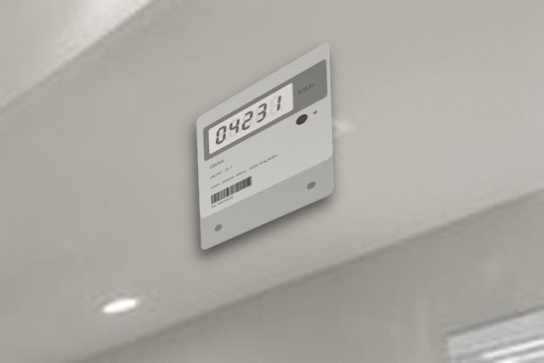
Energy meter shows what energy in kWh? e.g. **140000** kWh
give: **4231** kWh
